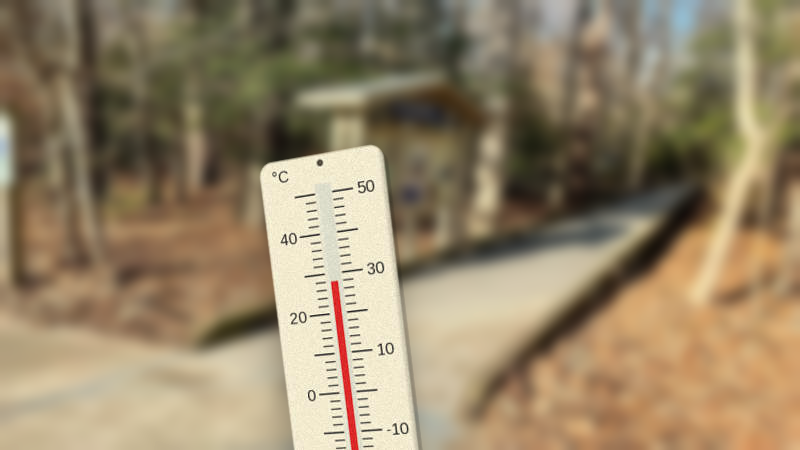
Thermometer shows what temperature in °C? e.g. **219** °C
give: **28** °C
